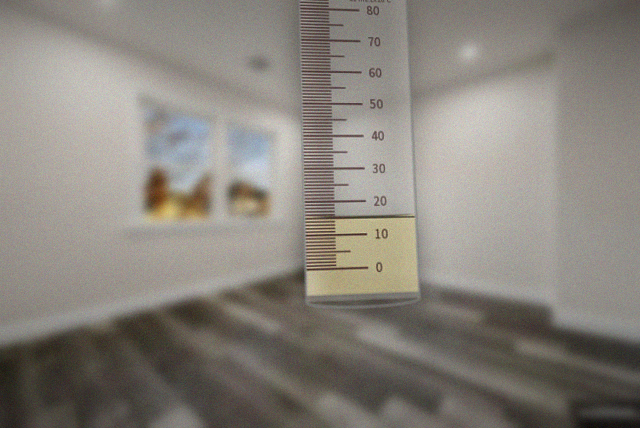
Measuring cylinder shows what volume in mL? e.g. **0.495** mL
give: **15** mL
